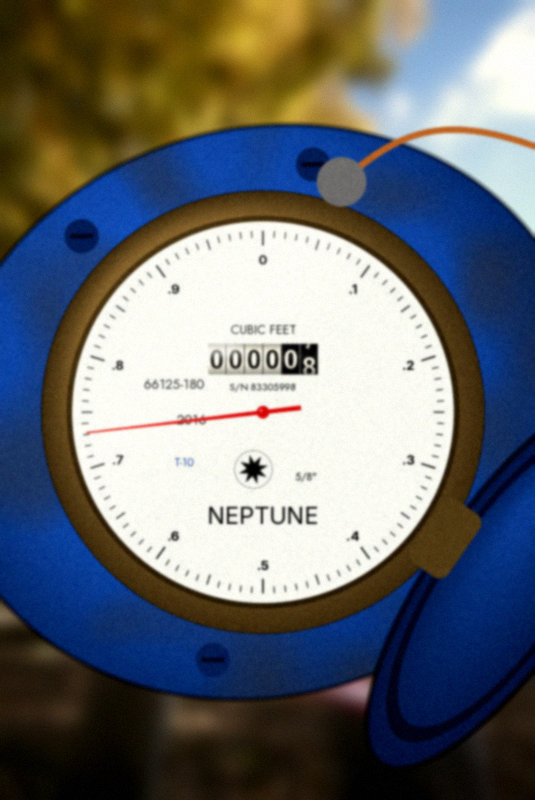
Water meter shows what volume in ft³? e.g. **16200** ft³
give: **7.73** ft³
